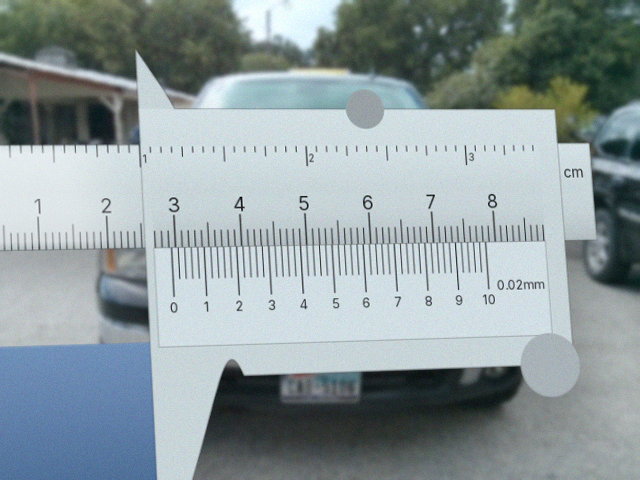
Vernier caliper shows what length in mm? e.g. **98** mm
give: **29.4** mm
